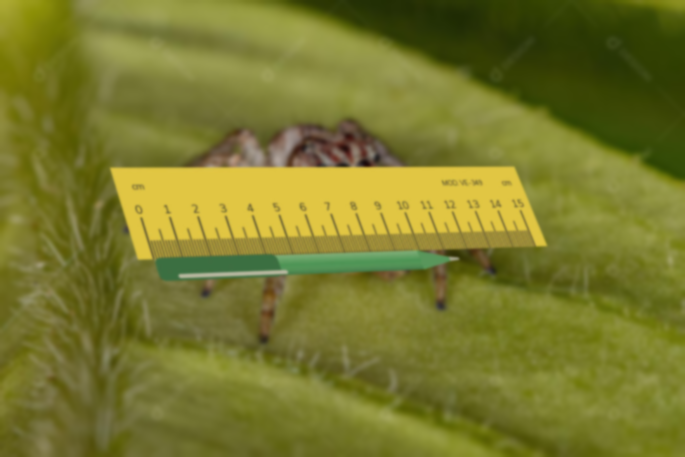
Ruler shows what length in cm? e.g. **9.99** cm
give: **11.5** cm
